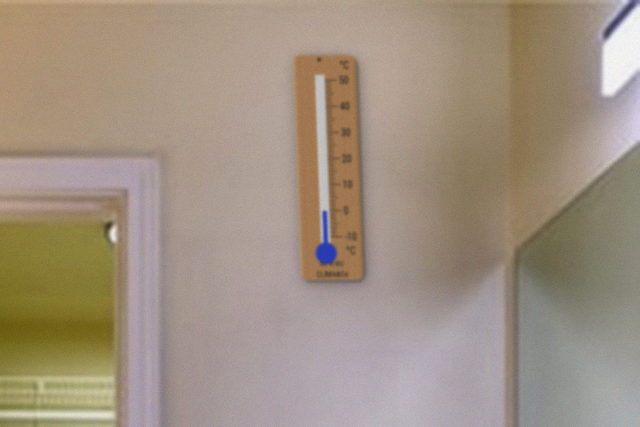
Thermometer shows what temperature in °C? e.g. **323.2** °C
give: **0** °C
